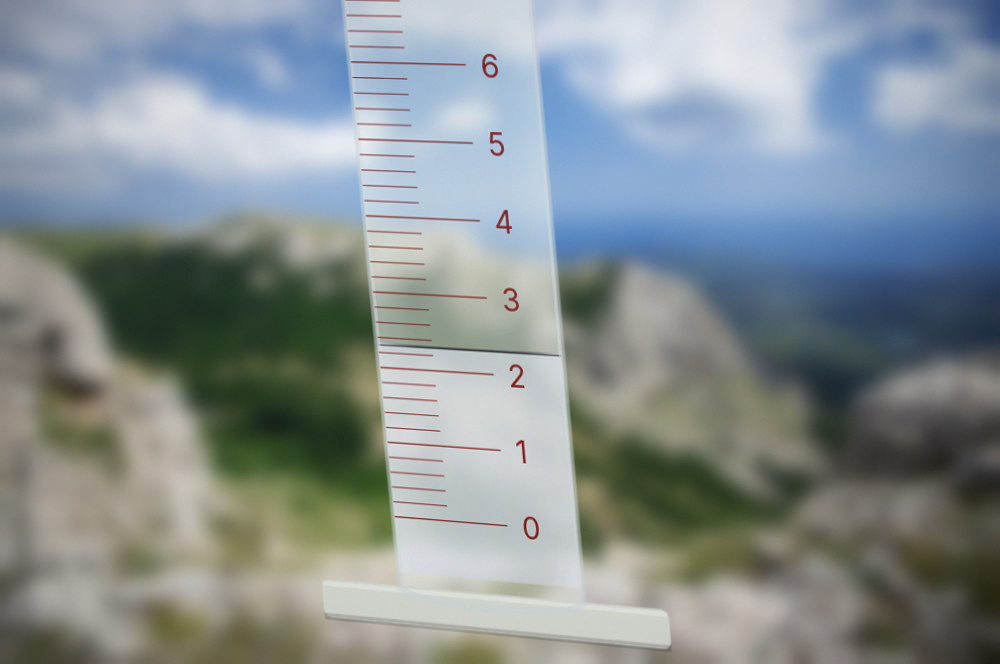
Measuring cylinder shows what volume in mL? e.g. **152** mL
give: **2.3** mL
